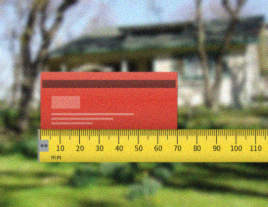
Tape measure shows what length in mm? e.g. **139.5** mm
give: **70** mm
